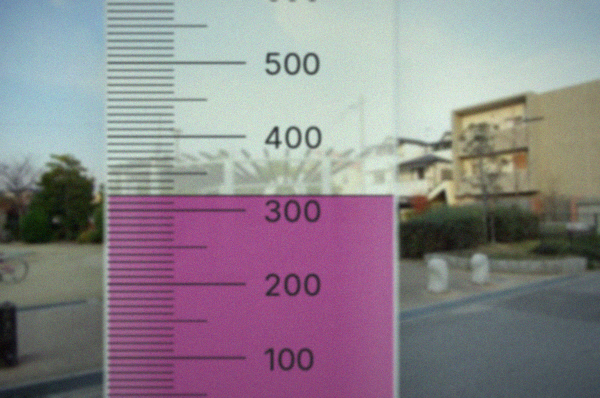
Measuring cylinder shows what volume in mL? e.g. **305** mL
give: **320** mL
